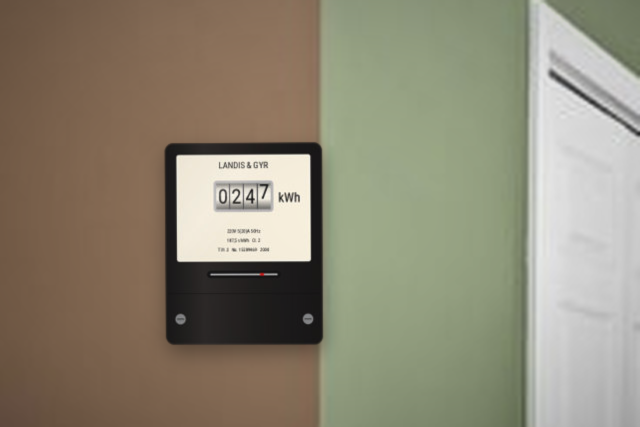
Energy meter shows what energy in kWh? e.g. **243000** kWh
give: **247** kWh
